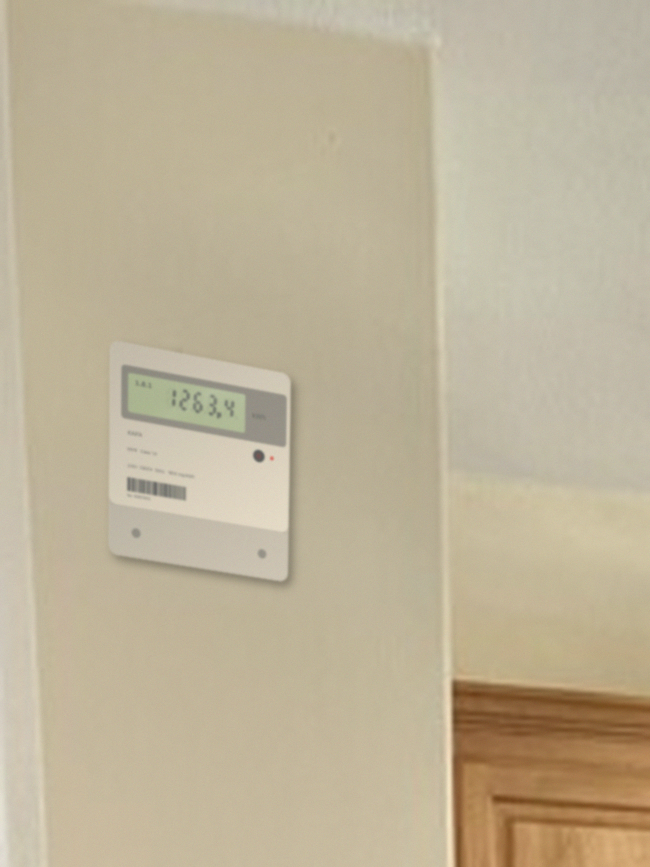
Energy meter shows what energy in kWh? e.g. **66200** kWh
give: **1263.4** kWh
